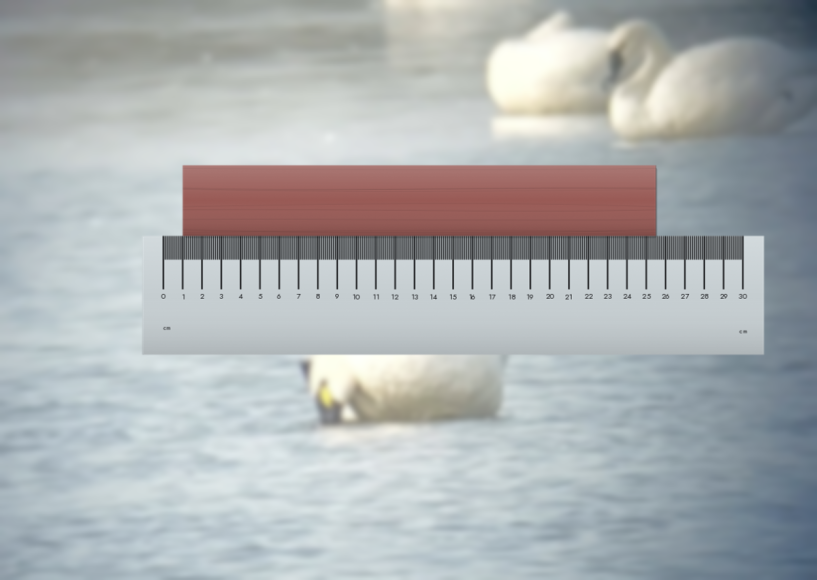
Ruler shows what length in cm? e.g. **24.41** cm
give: **24.5** cm
